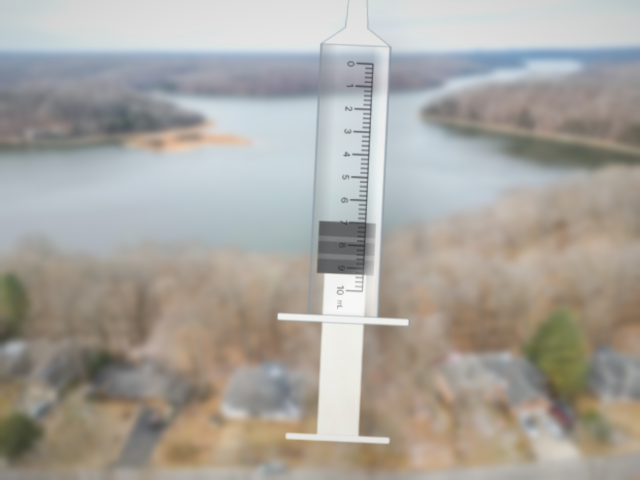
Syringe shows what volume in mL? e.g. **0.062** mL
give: **7** mL
